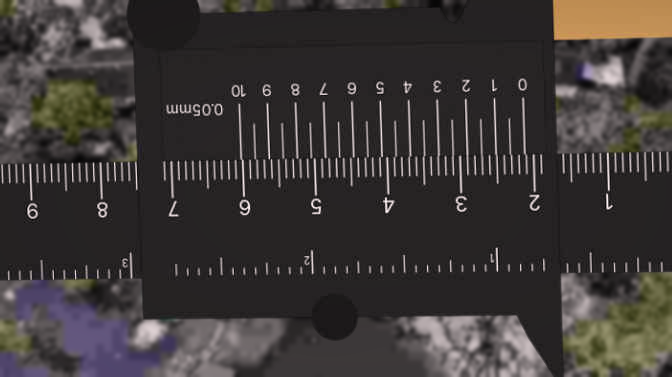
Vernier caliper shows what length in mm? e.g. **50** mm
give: **21.2** mm
